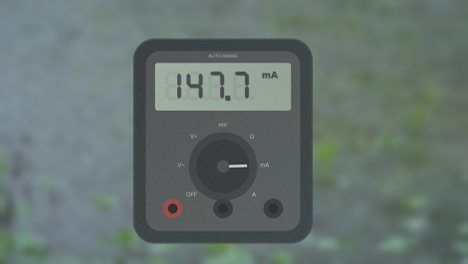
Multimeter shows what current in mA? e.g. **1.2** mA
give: **147.7** mA
